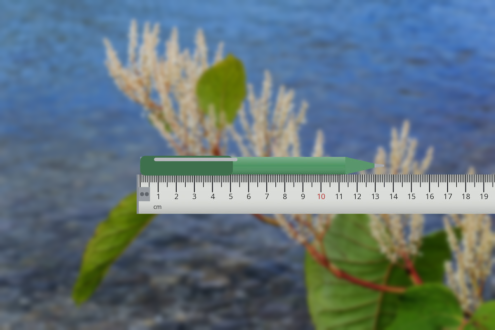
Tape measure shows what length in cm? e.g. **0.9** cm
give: **13.5** cm
